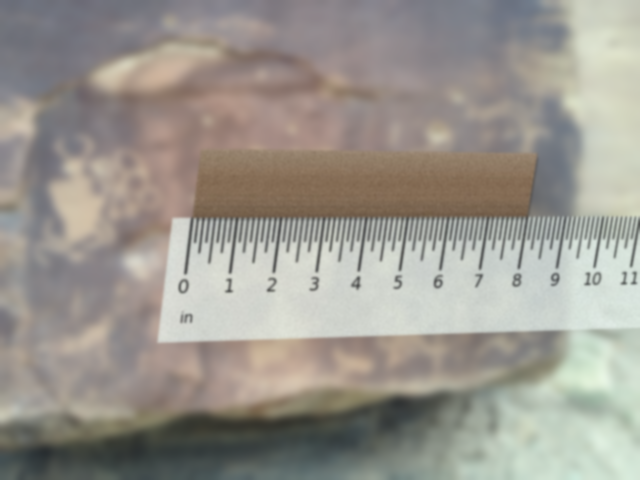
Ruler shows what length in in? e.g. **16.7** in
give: **8** in
